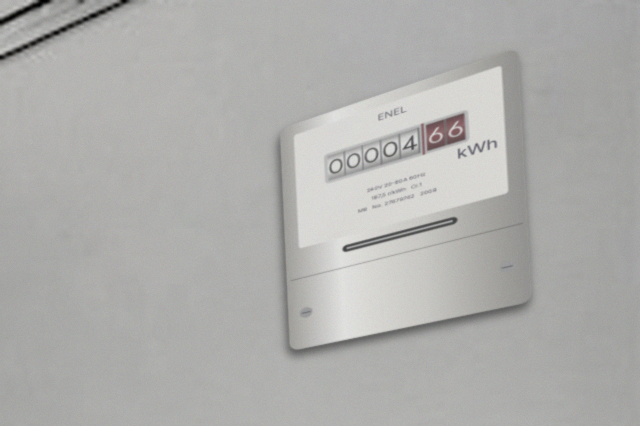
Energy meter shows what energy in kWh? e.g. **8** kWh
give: **4.66** kWh
